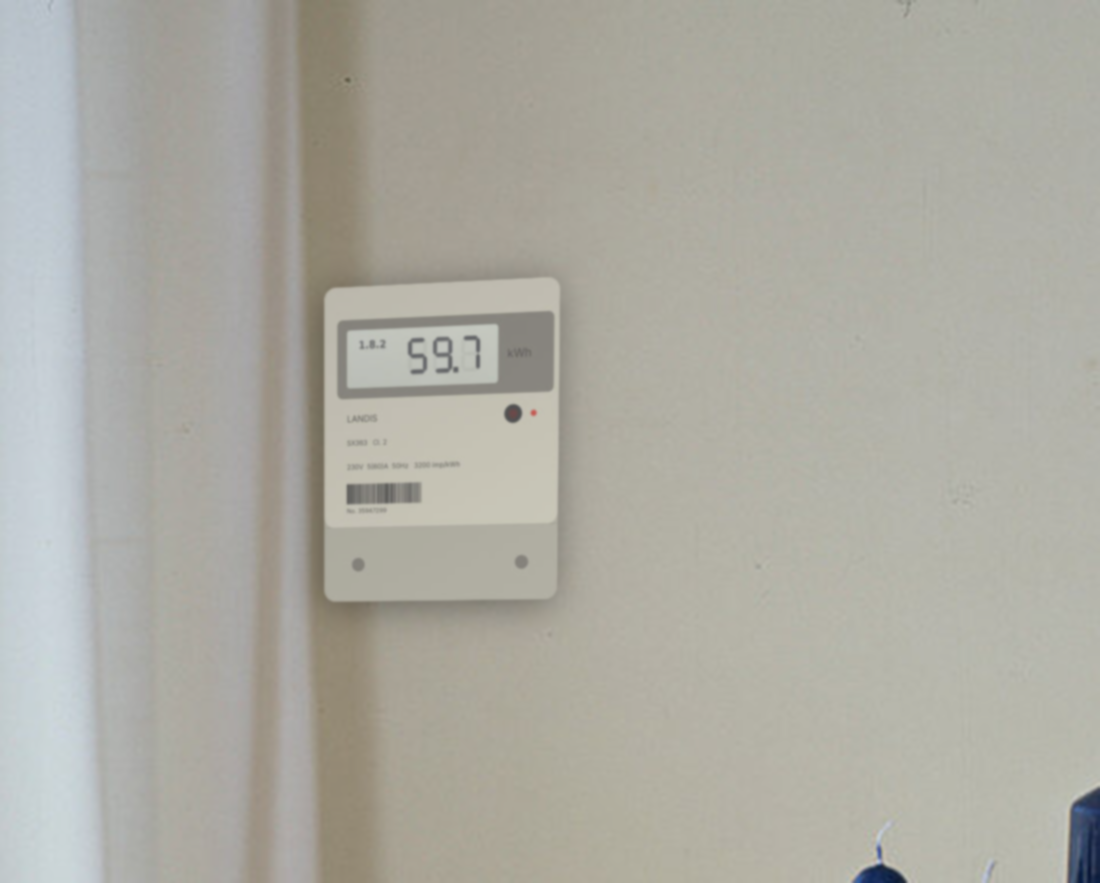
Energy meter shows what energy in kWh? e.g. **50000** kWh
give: **59.7** kWh
